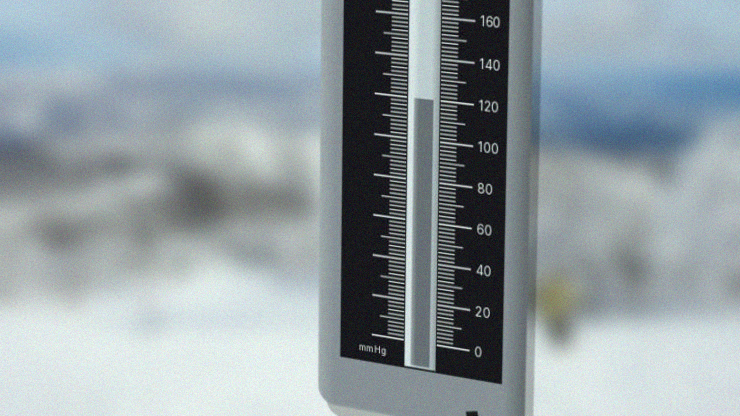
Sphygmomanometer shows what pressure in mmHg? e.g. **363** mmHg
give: **120** mmHg
